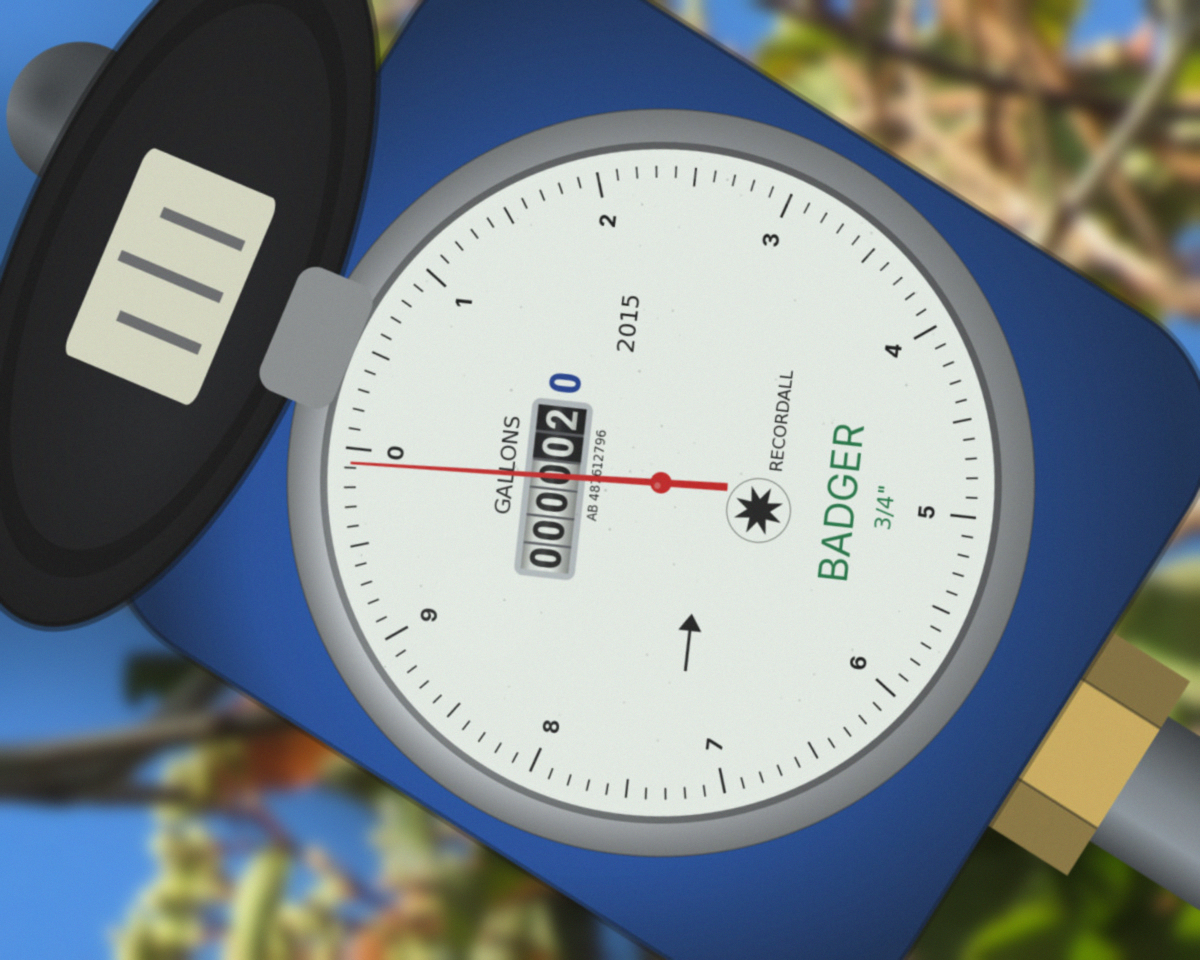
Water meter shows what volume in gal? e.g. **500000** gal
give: **19.9** gal
